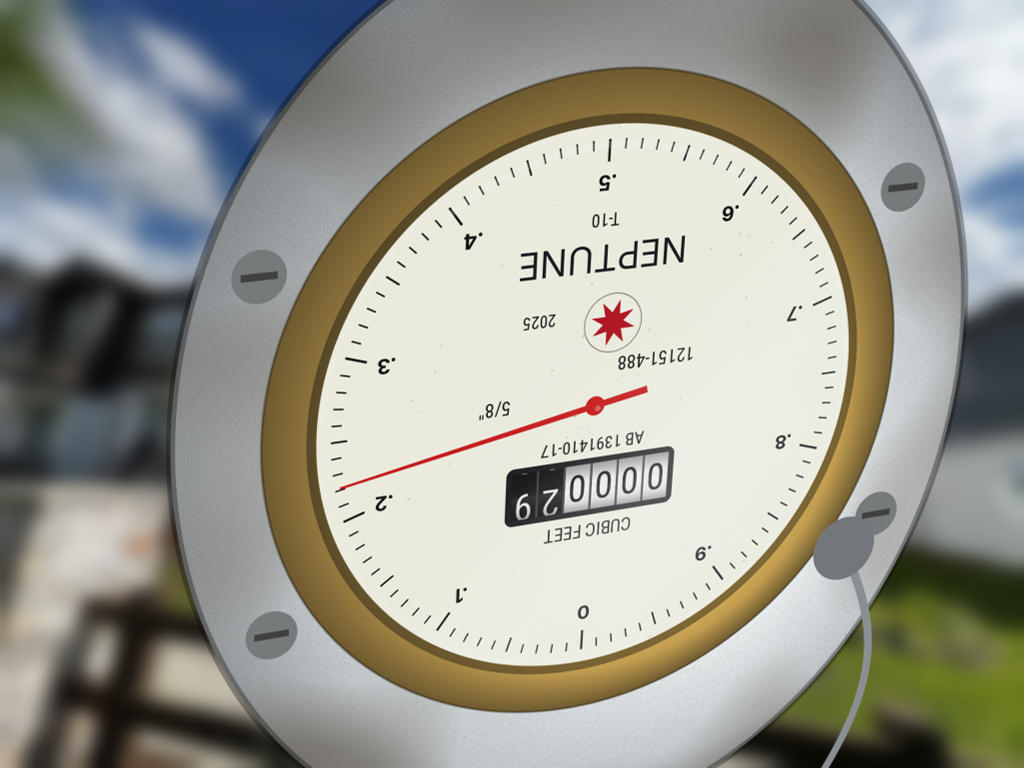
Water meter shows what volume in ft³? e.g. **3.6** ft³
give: **29.22** ft³
